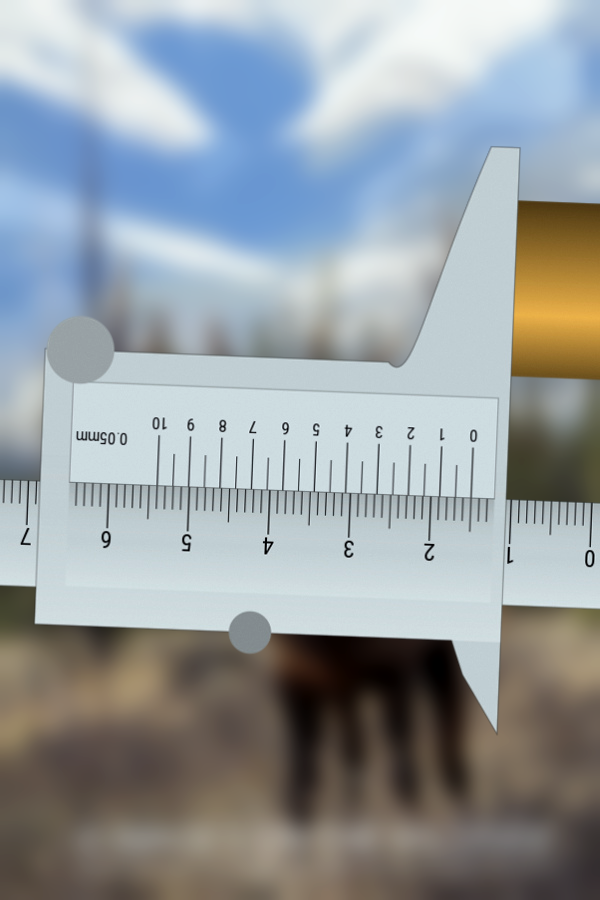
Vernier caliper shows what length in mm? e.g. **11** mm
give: **15.0** mm
